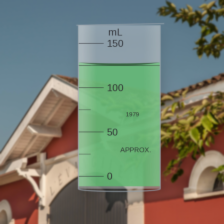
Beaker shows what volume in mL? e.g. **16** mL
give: **125** mL
